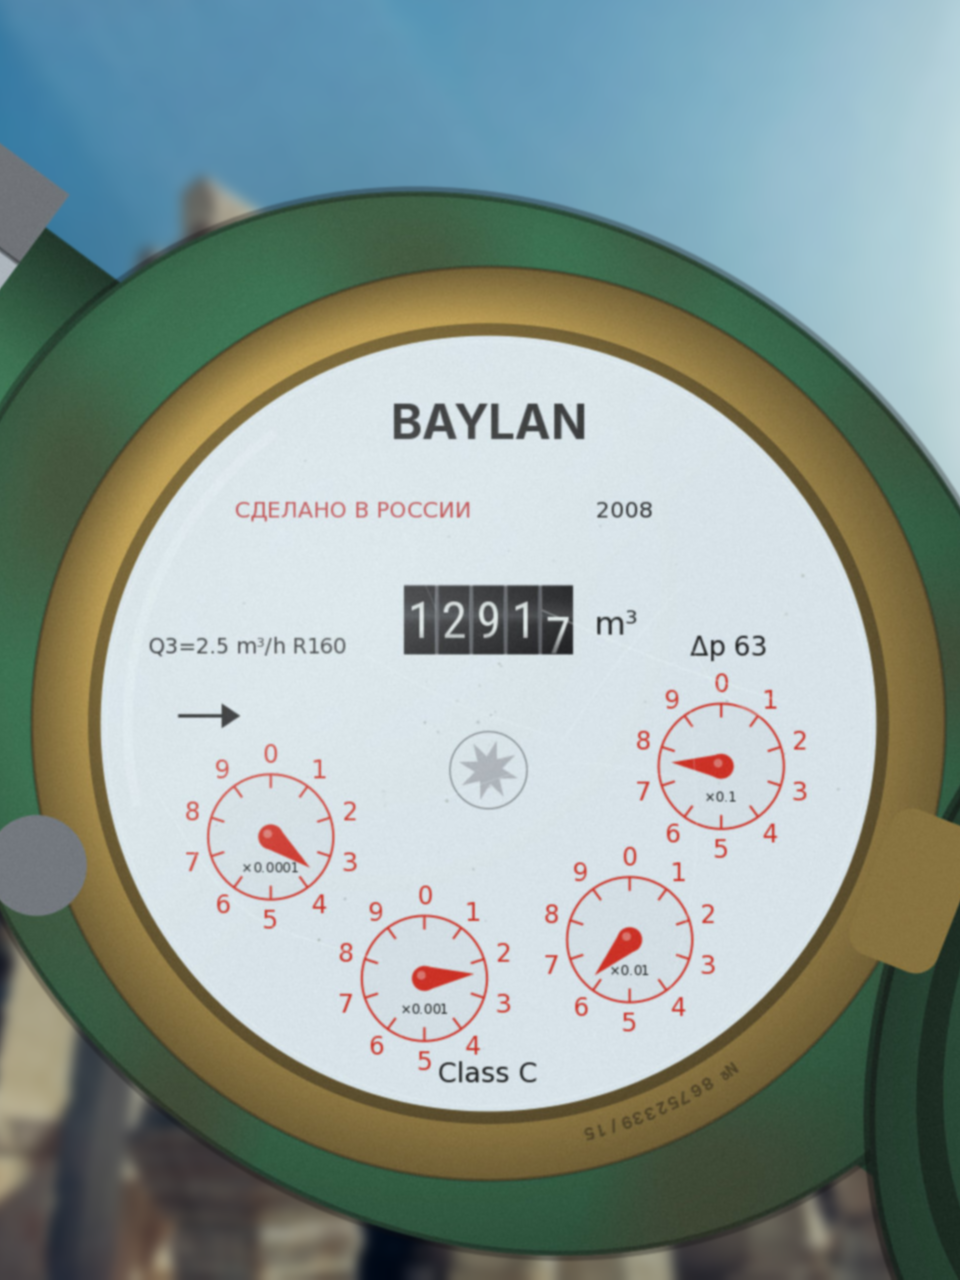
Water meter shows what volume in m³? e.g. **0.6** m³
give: **12916.7623** m³
